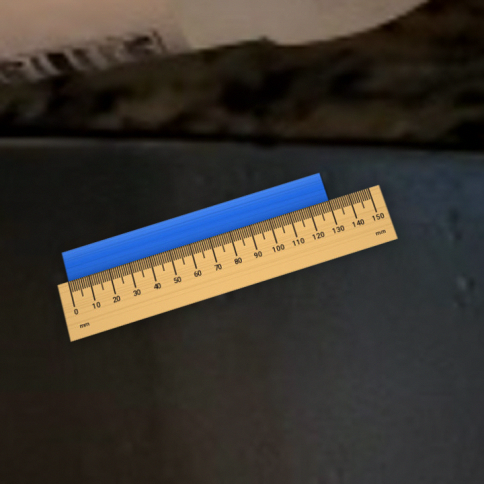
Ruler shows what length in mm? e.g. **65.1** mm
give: **130** mm
